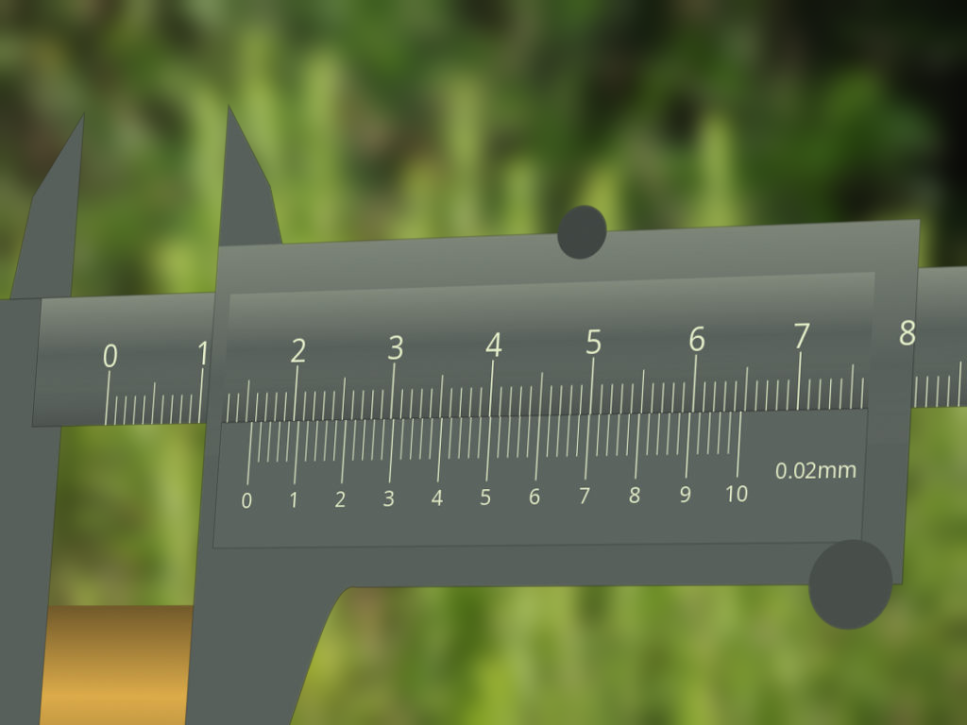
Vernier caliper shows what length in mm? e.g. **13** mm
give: **15.6** mm
